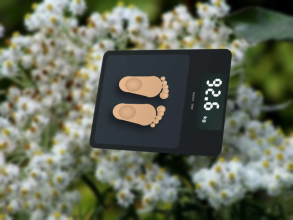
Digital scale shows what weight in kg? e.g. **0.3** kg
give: **92.6** kg
